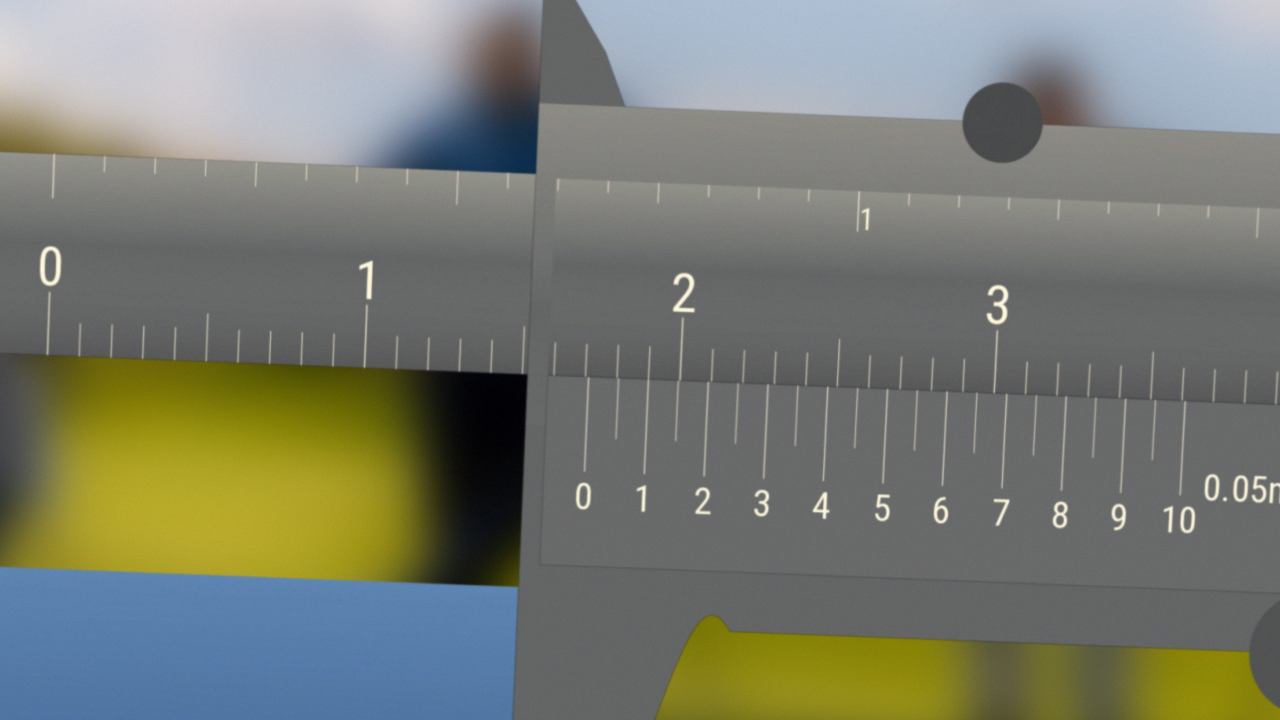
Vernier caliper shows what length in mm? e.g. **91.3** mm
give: **17.10** mm
